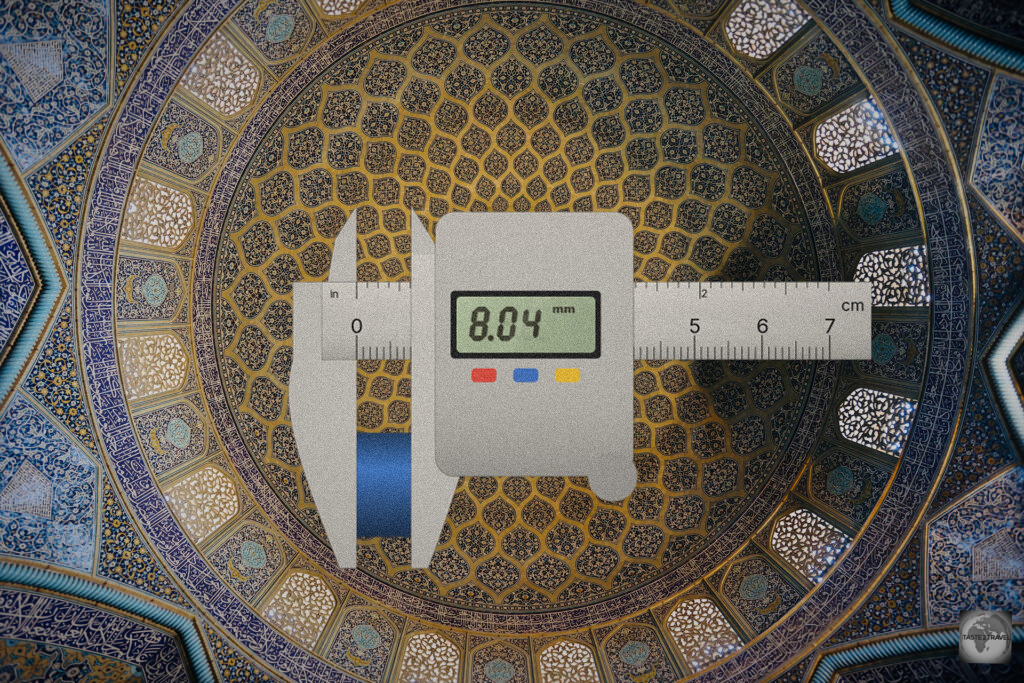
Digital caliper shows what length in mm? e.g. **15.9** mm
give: **8.04** mm
